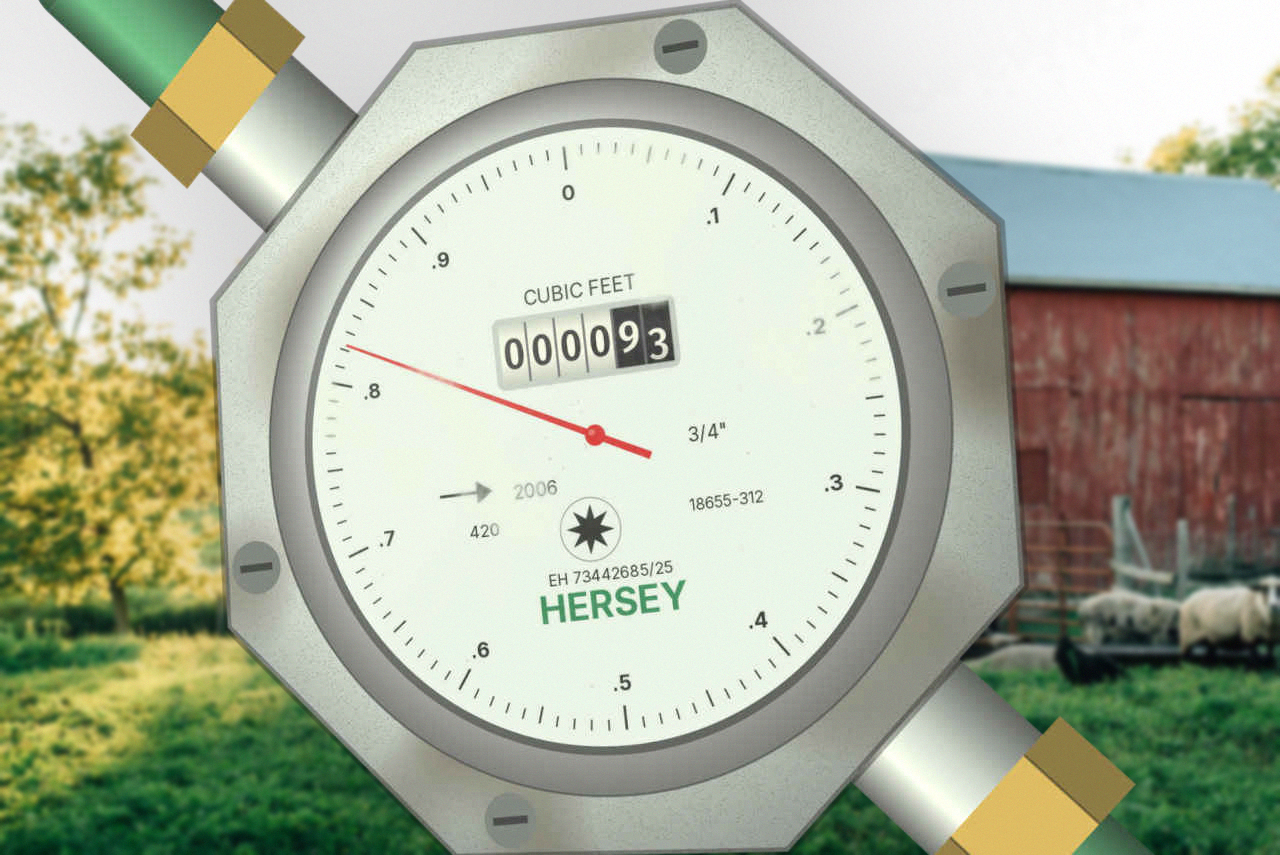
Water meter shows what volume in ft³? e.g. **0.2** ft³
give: **92.82** ft³
